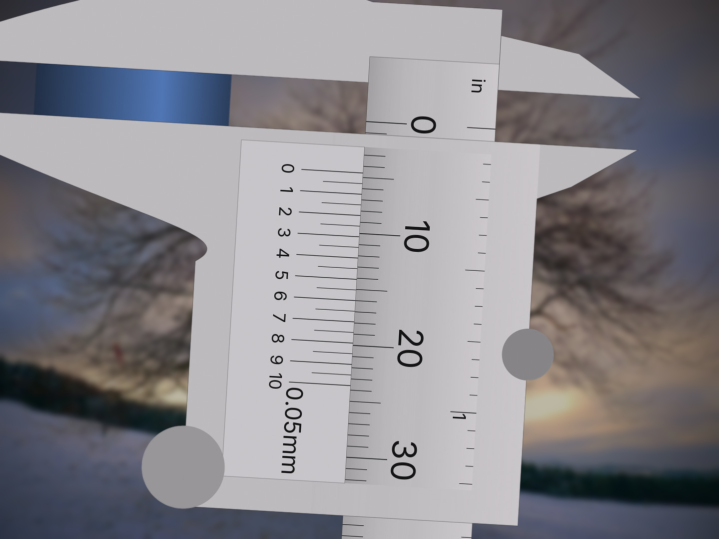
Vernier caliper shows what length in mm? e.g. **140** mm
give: **4.6** mm
